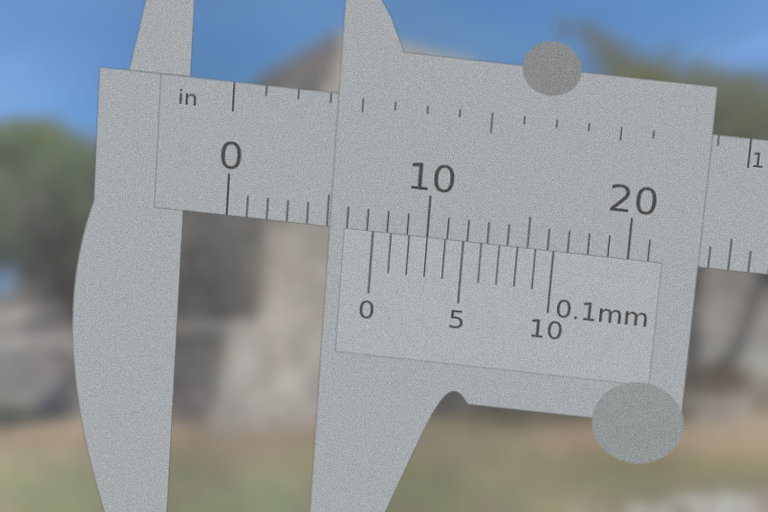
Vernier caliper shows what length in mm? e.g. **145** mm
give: **7.3** mm
